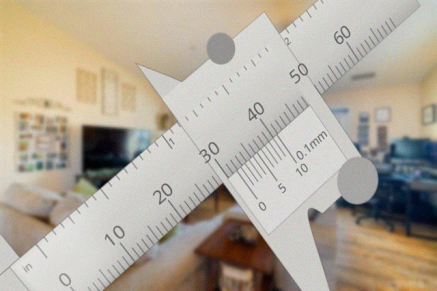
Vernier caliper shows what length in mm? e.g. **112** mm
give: **31.8** mm
